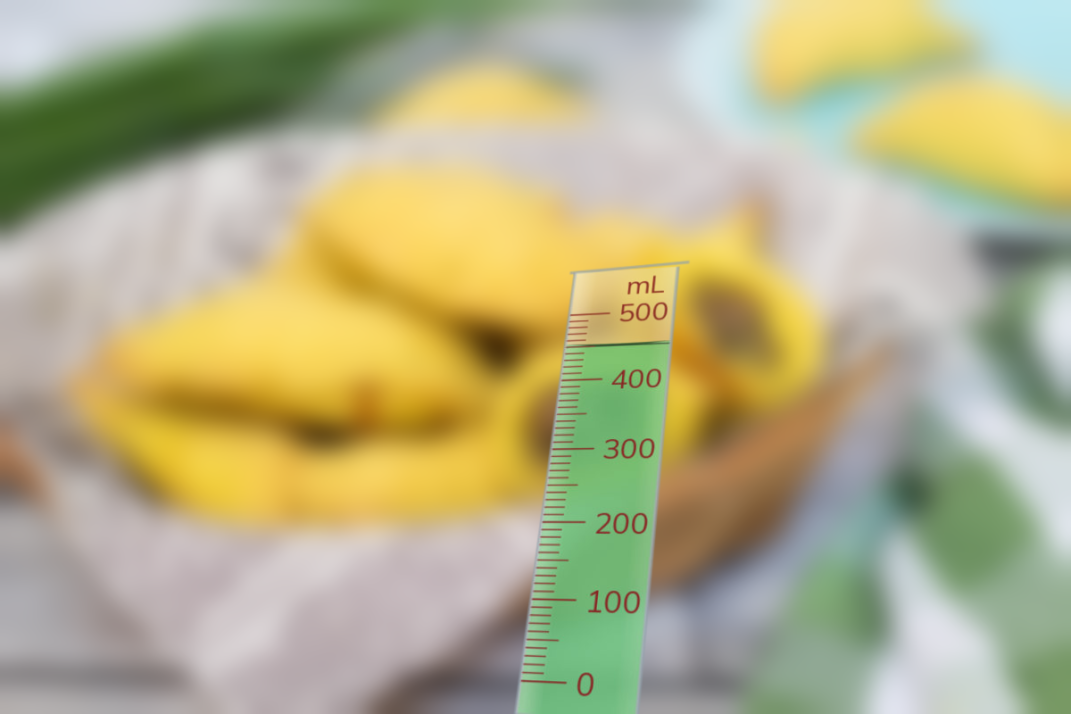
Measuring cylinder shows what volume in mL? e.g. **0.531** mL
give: **450** mL
